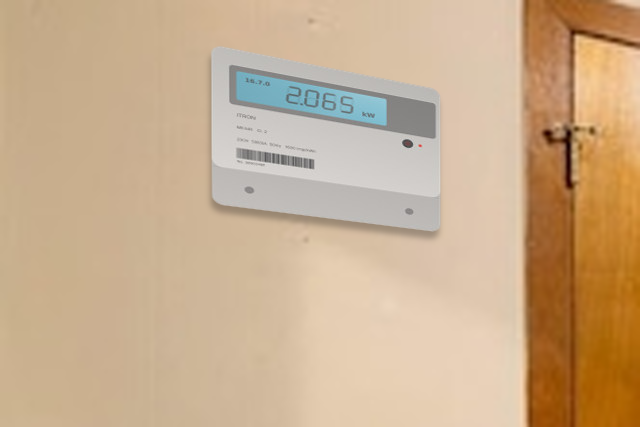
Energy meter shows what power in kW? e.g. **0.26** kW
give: **2.065** kW
